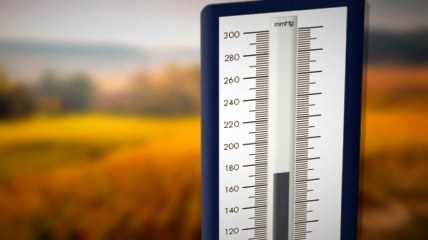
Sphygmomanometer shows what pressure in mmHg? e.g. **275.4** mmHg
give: **170** mmHg
